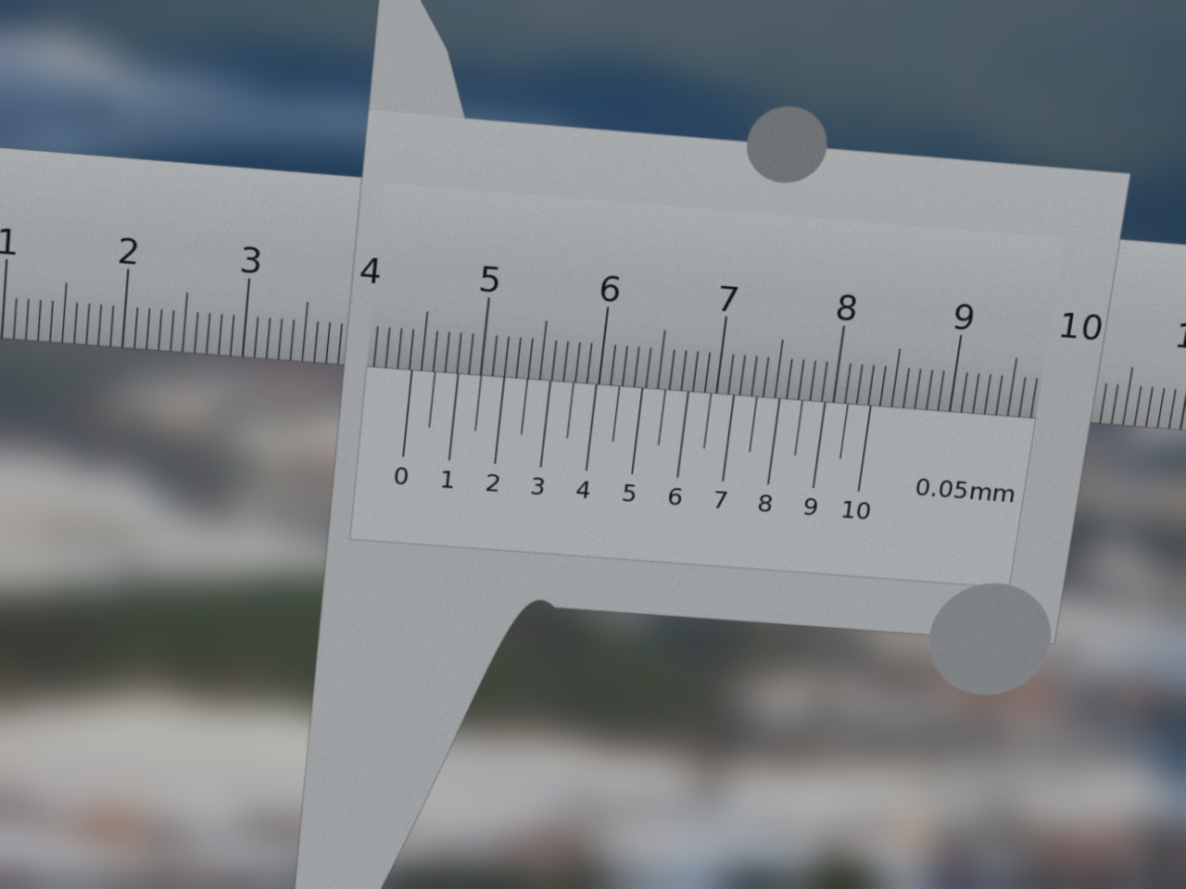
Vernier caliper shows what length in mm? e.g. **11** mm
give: **44.2** mm
